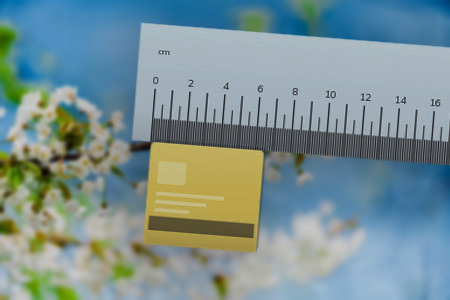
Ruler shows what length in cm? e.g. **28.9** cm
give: **6.5** cm
